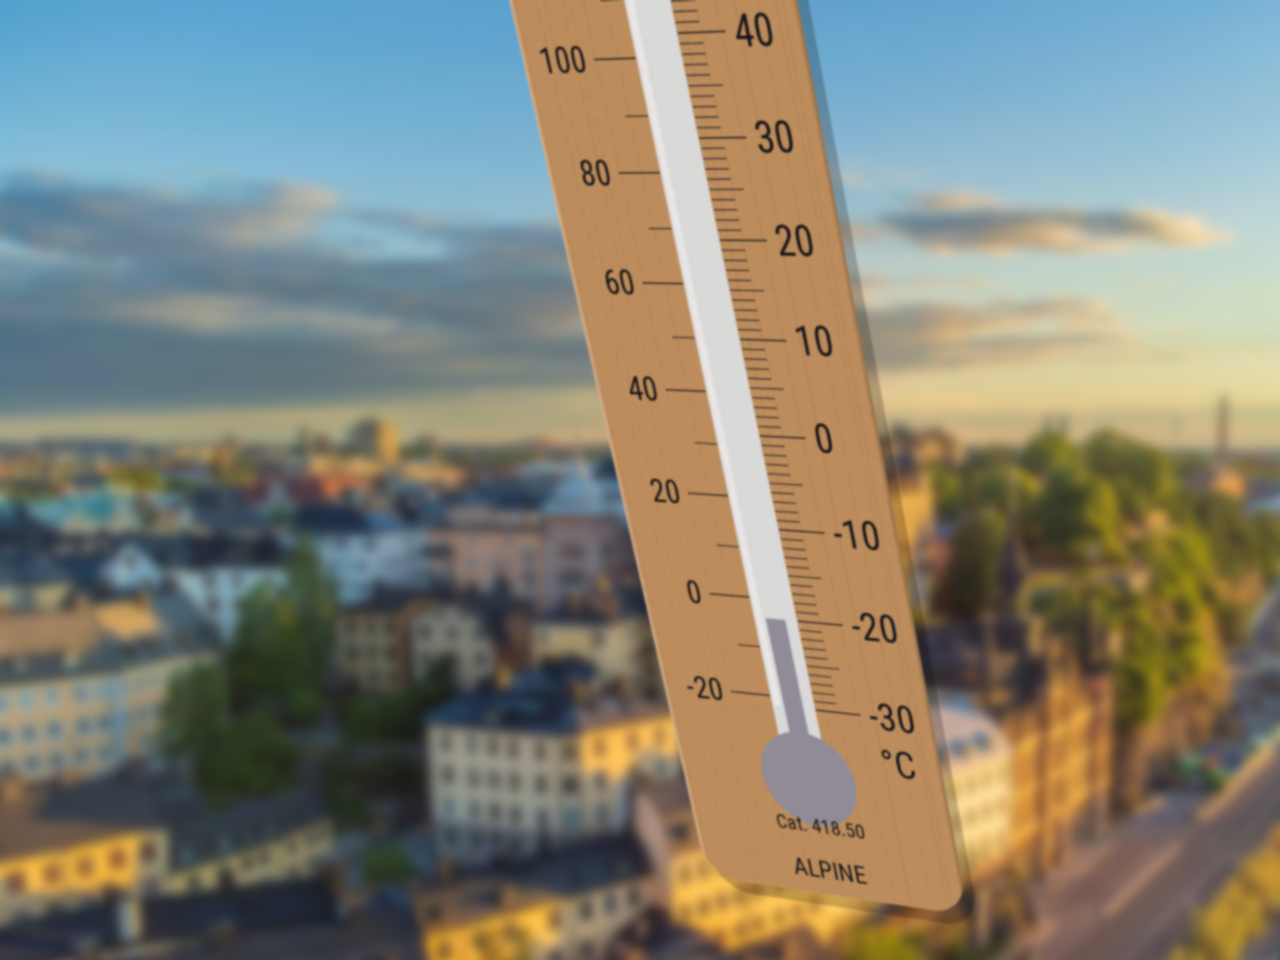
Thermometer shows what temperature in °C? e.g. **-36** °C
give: **-20** °C
